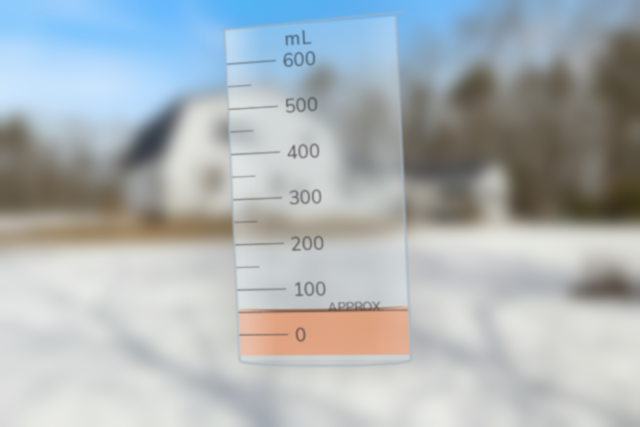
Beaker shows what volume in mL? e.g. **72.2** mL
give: **50** mL
